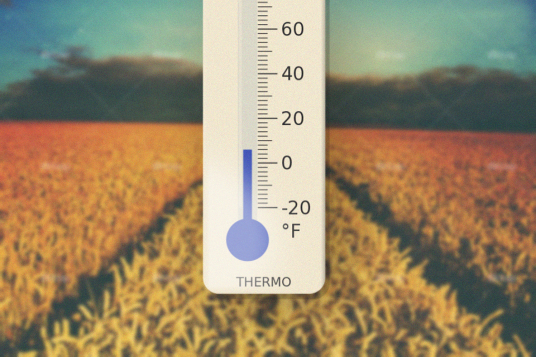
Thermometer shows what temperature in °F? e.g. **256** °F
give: **6** °F
